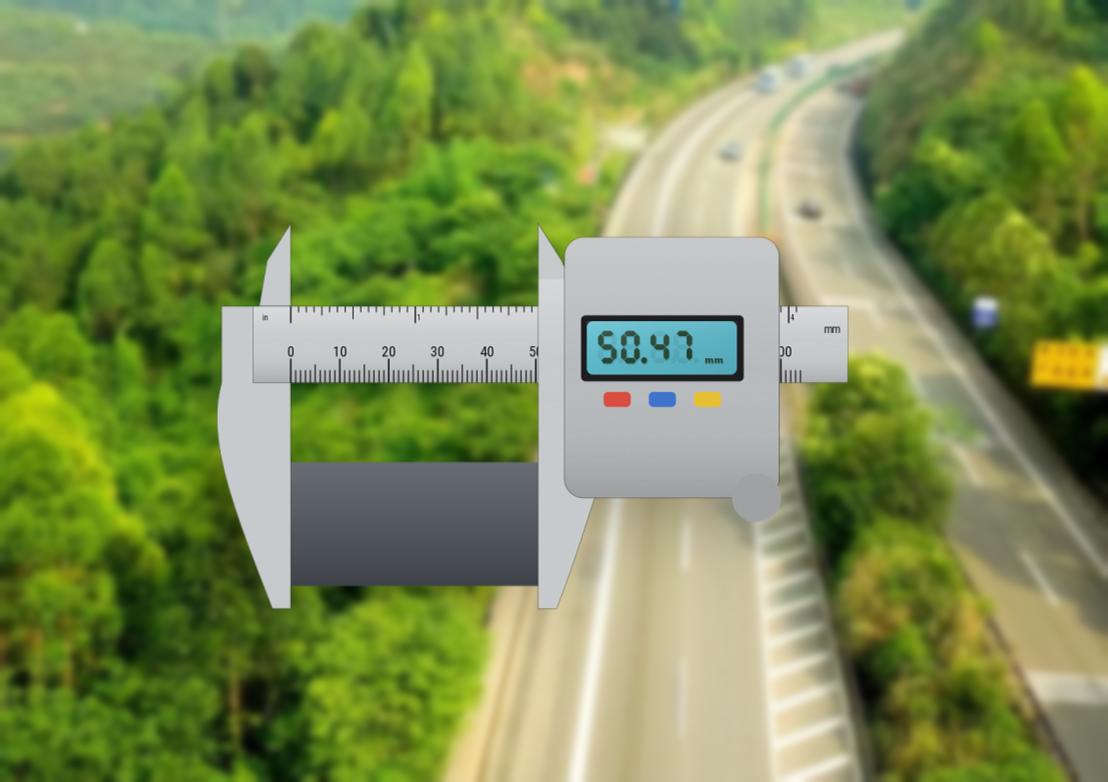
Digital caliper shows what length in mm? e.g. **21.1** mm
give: **50.47** mm
